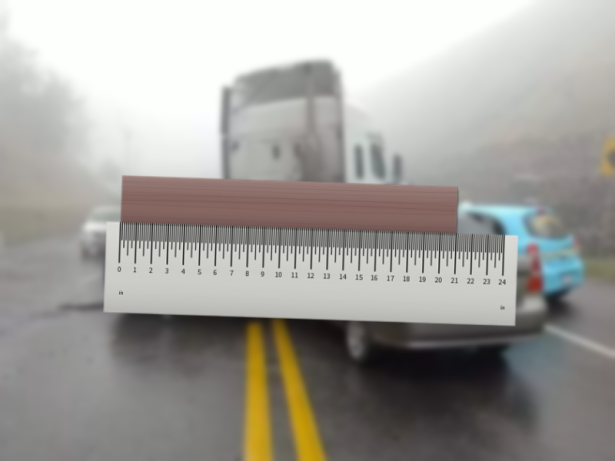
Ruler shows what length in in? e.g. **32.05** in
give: **21** in
